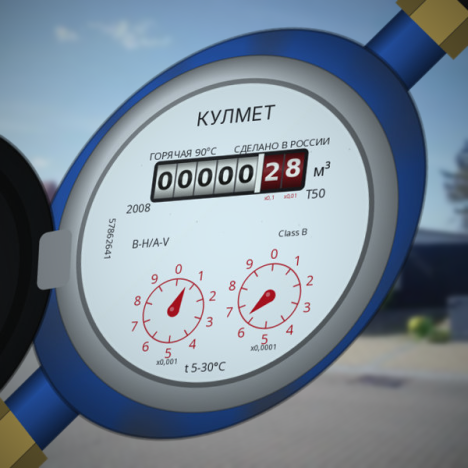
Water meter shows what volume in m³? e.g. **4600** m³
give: **0.2806** m³
